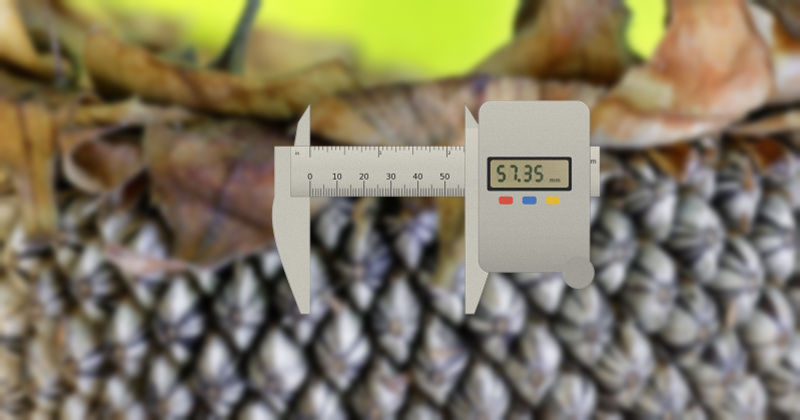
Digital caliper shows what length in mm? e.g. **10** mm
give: **57.35** mm
